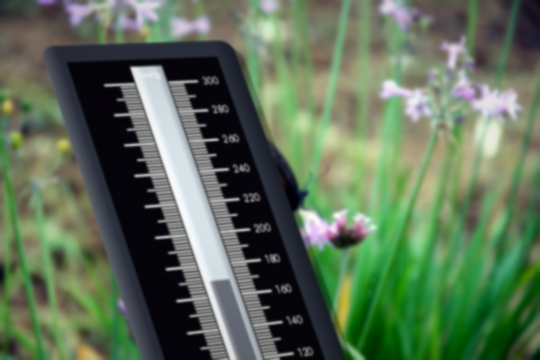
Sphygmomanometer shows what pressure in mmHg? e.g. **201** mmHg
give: **170** mmHg
